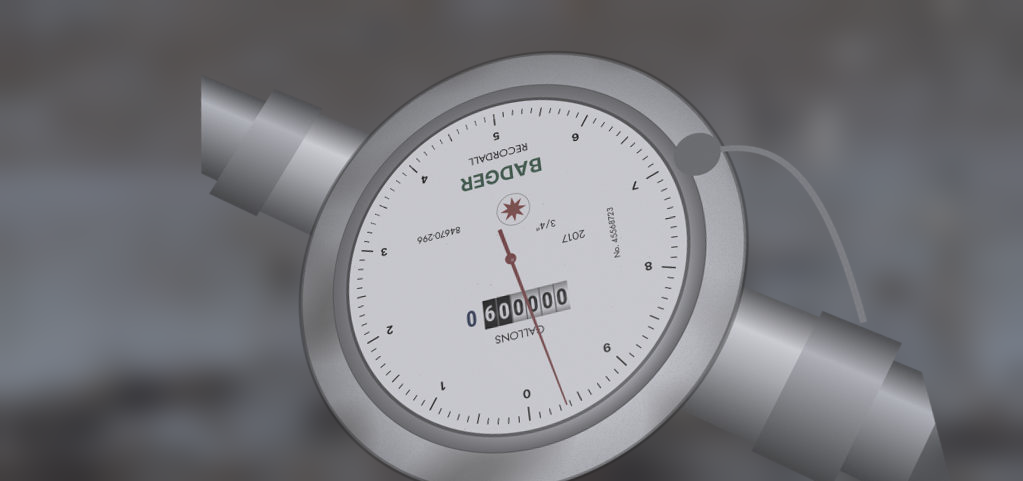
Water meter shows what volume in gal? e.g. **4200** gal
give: **89.6** gal
